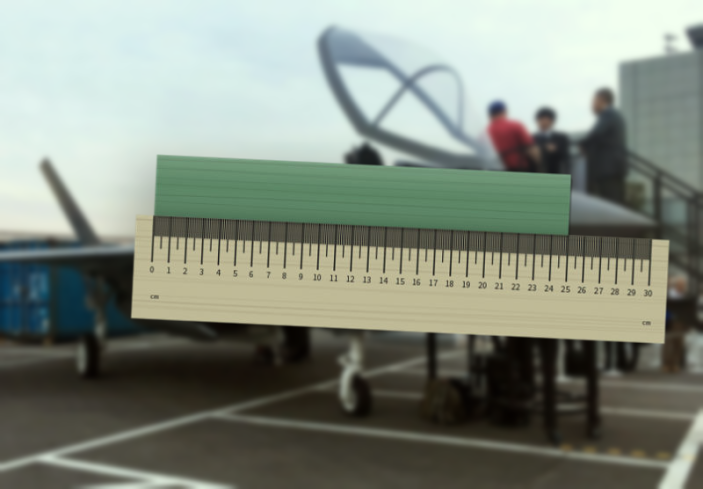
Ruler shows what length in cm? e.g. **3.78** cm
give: **25** cm
